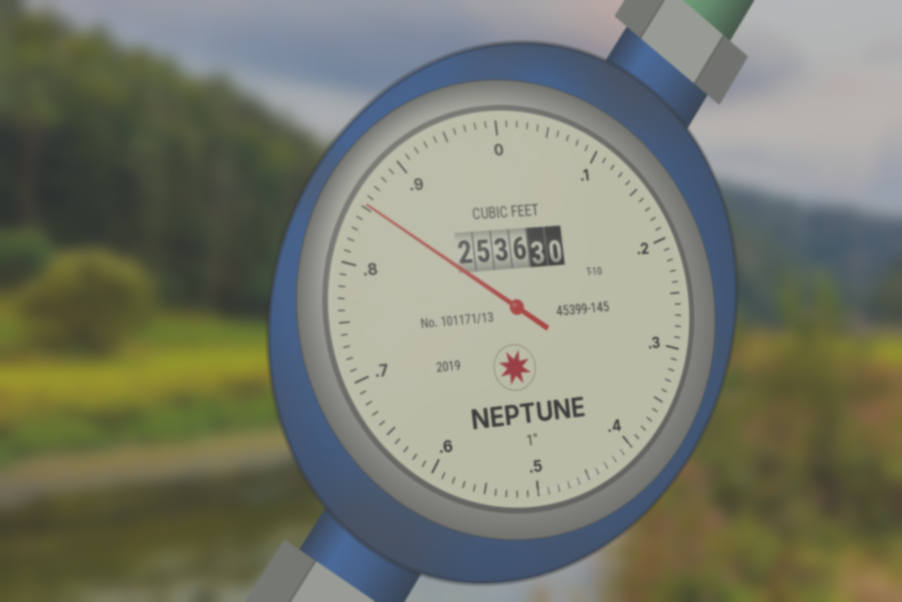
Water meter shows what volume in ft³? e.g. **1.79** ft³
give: **253629.85** ft³
